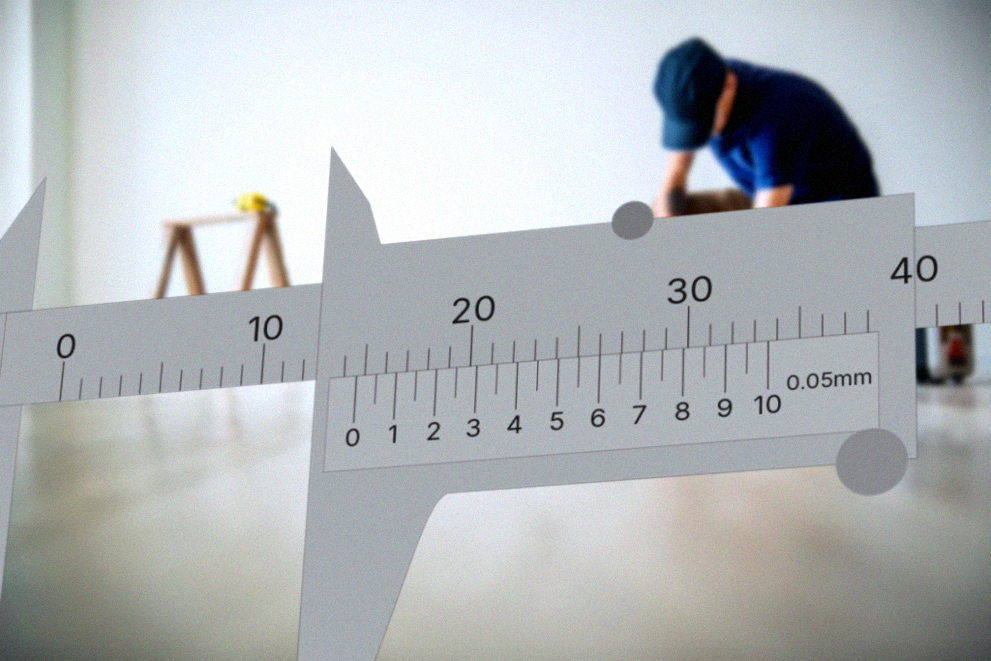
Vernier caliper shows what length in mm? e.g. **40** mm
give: **14.6** mm
